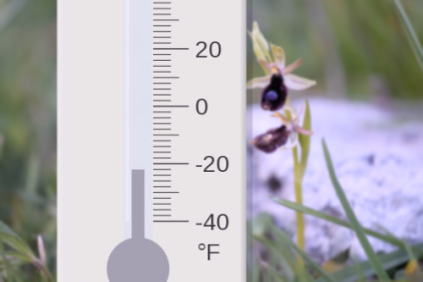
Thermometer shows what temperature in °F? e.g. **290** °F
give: **-22** °F
